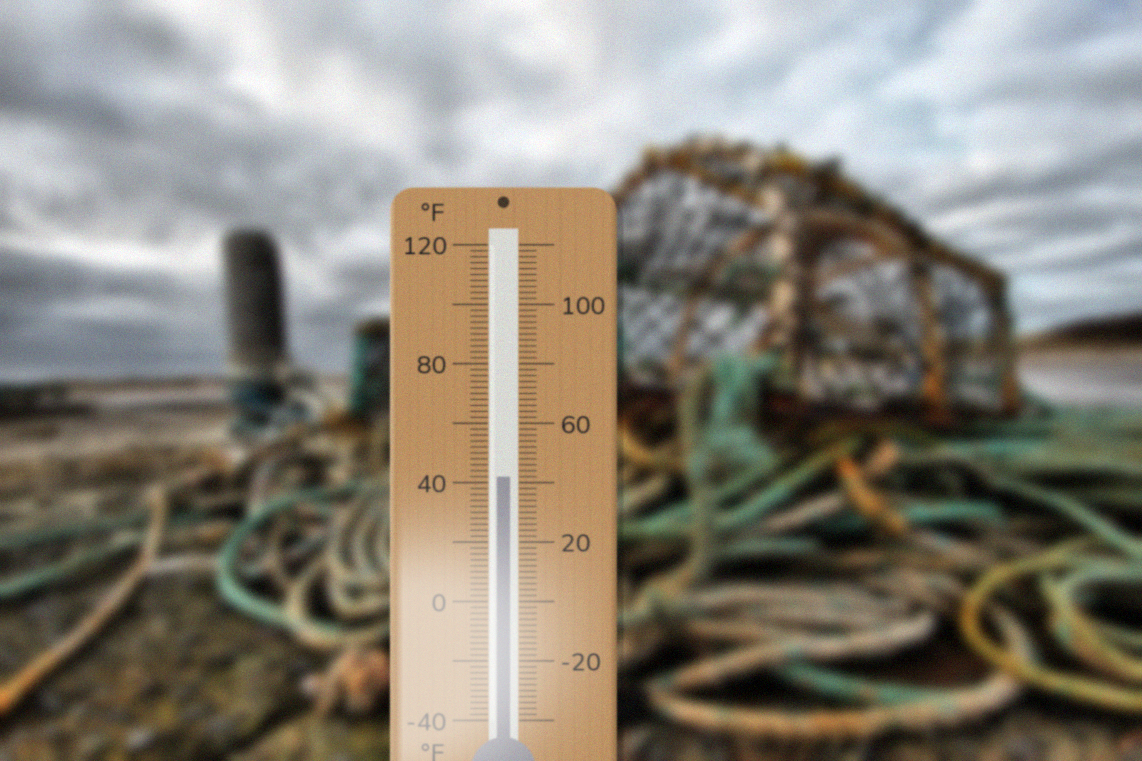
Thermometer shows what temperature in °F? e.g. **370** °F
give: **42** °F
